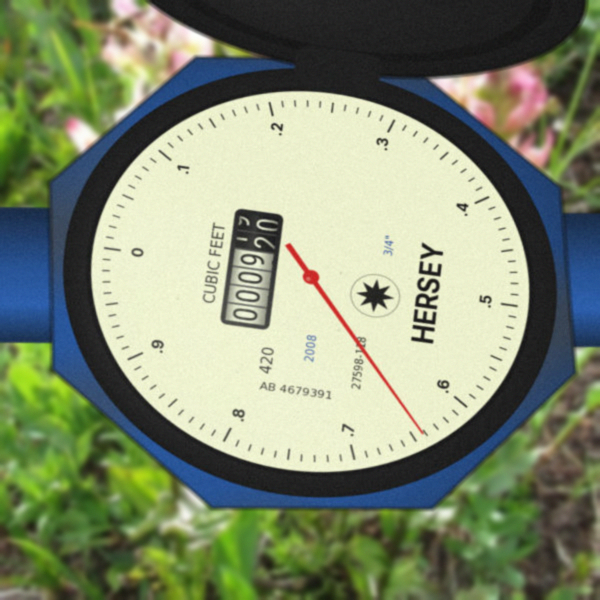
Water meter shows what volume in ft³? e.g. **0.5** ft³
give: **919.64** ft³
